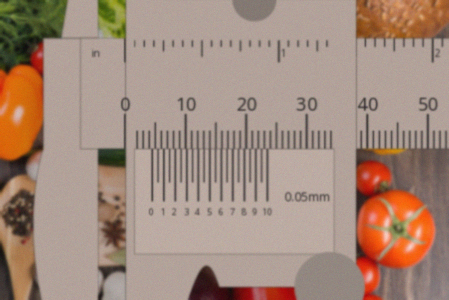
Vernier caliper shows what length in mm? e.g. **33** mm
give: **4.5** mm
